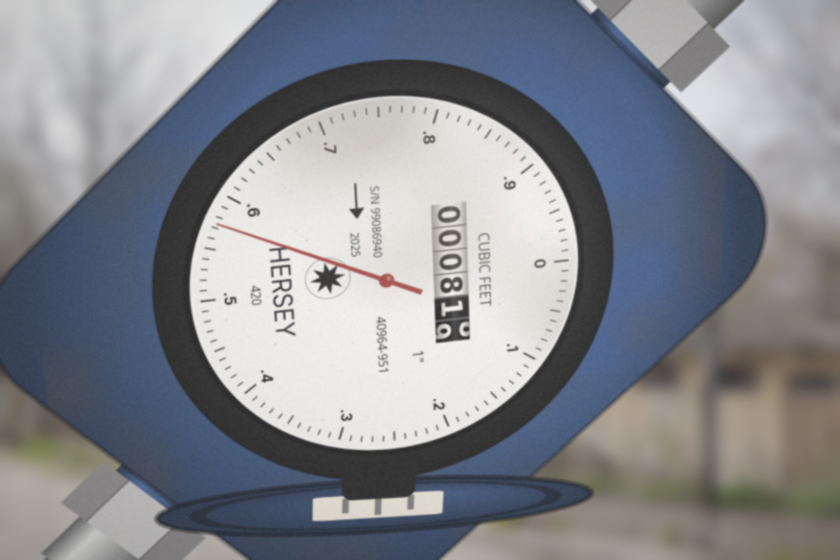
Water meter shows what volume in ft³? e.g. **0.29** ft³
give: **818.57** ft³
